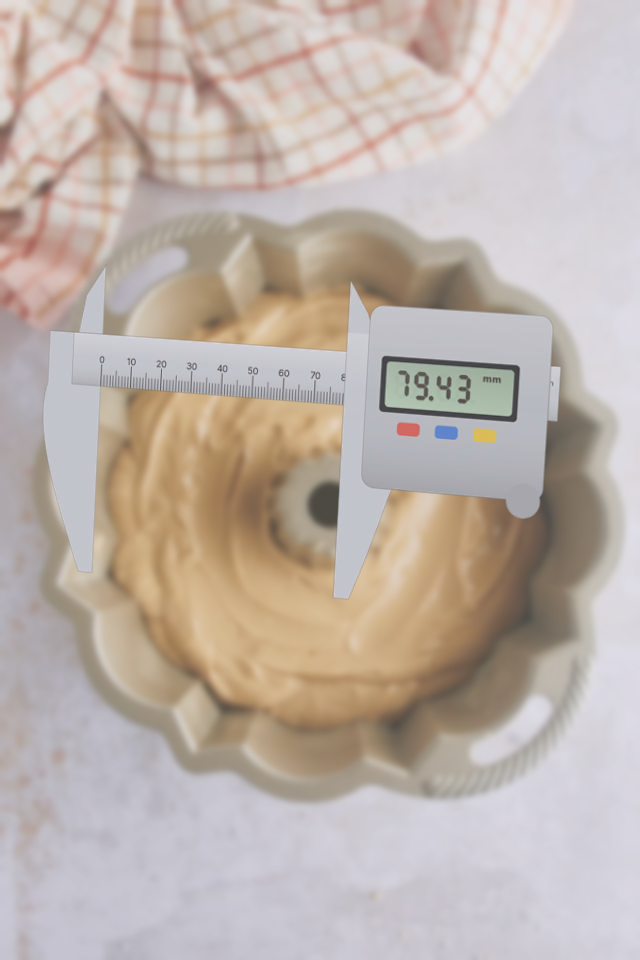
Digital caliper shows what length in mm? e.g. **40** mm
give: **79.43** mm
